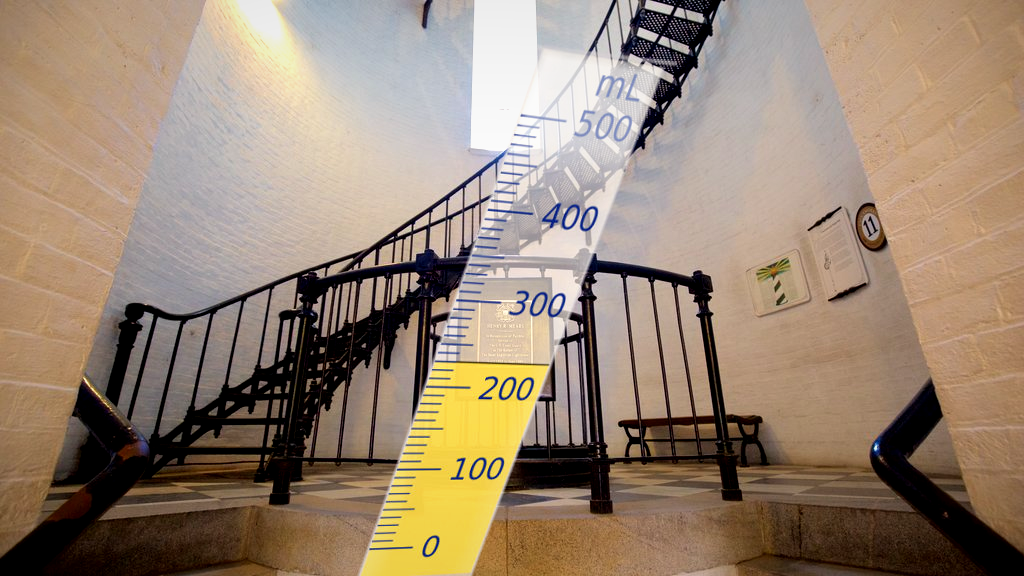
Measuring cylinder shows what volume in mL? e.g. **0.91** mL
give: **230** mL
